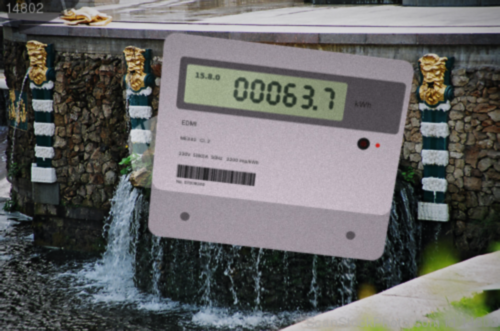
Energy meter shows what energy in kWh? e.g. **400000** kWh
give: **63.7** kWh
